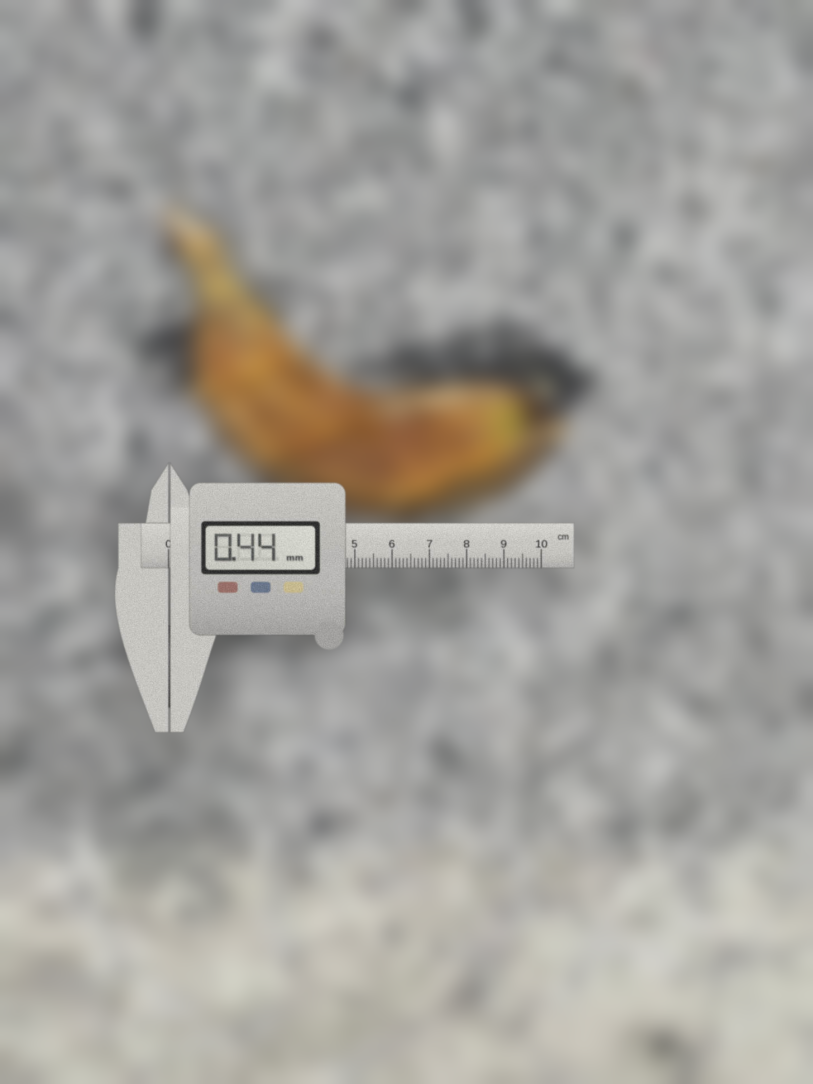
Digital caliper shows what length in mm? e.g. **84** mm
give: **0.44** mm
